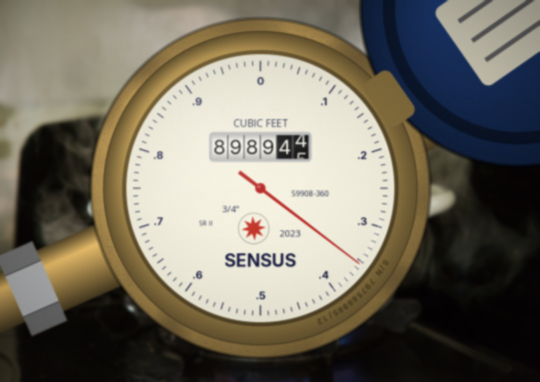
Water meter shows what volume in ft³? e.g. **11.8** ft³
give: **898944.35** ft³
